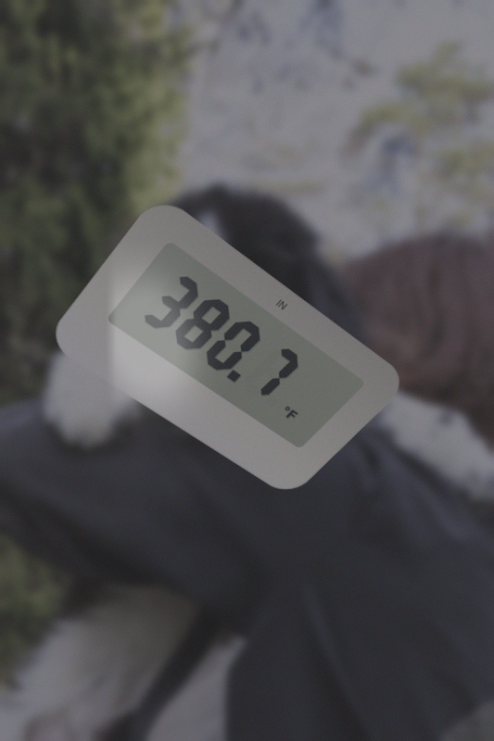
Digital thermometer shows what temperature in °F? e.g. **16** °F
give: **380.7** °F
